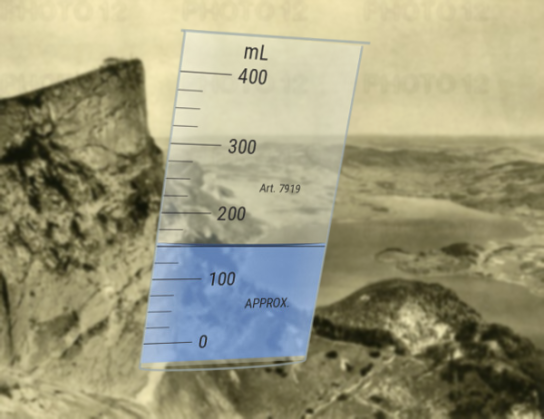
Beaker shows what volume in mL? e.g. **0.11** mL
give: **150** mL
